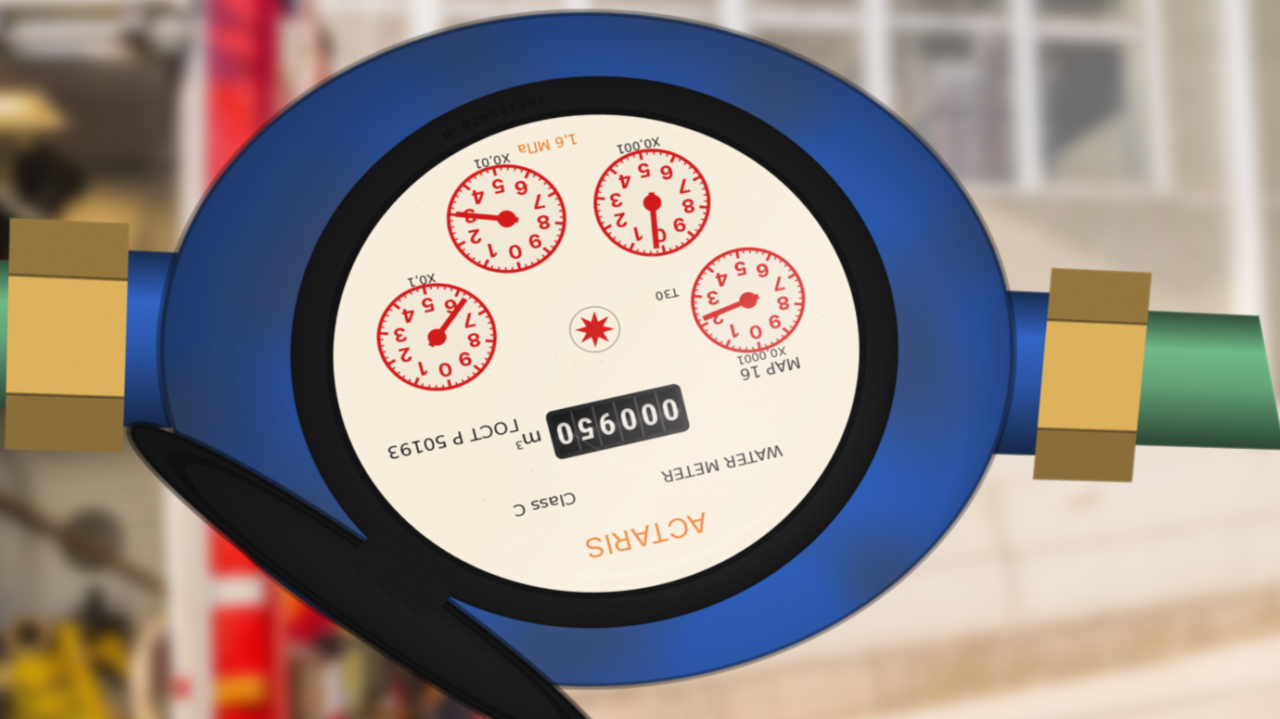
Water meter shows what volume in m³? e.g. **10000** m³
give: **950.6302** m³
